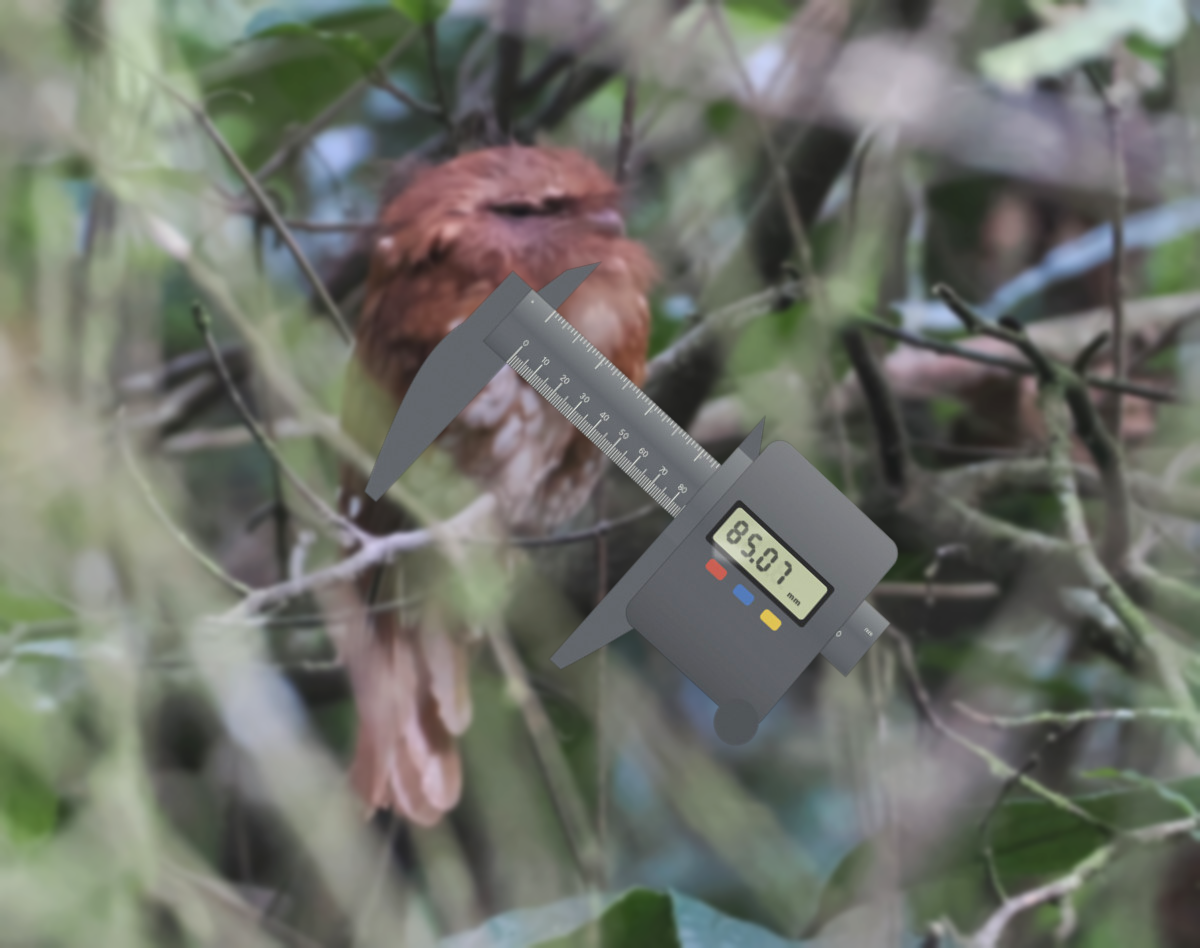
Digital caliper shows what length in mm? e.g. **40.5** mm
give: **85.07** mm
